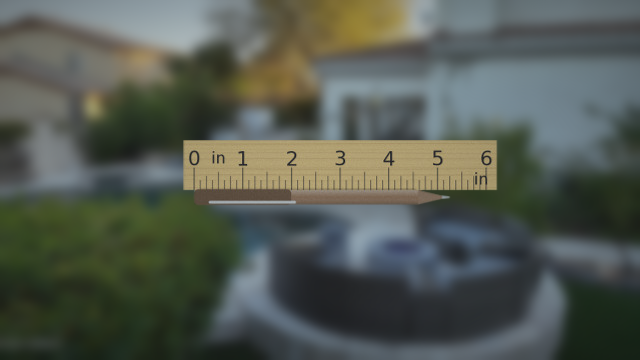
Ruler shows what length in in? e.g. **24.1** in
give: **5.25** in
